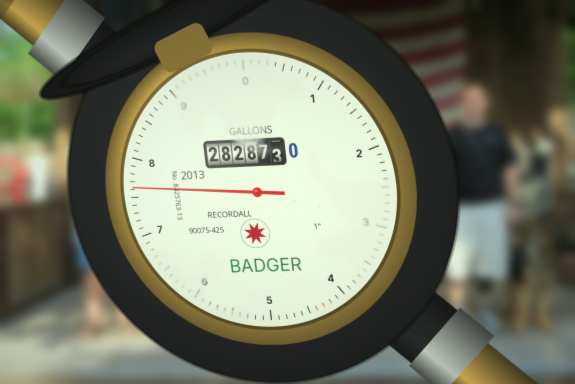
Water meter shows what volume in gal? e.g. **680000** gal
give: **2828727.6** gal
